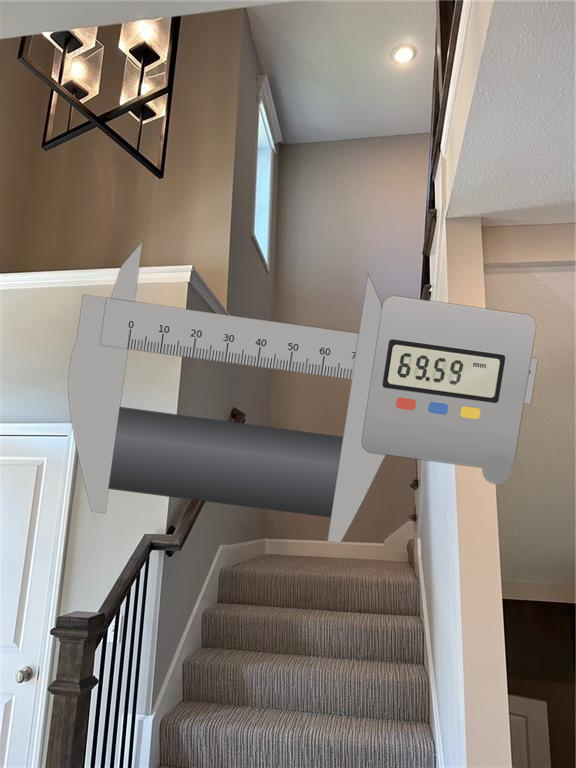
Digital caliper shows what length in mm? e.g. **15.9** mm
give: **69.59** mm
